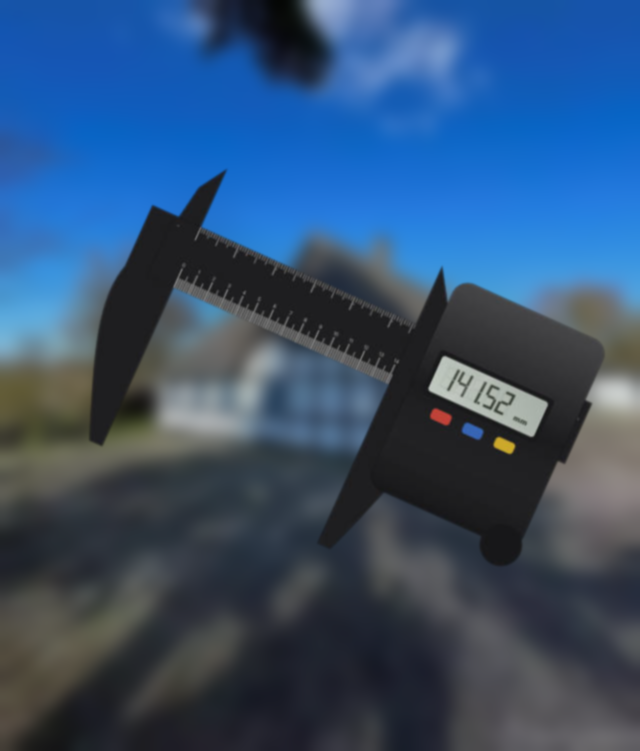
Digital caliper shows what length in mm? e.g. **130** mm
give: **141.52** mm
